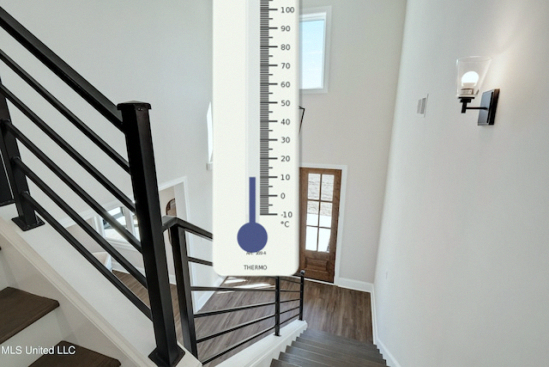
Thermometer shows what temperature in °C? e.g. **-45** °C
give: **10** °C
